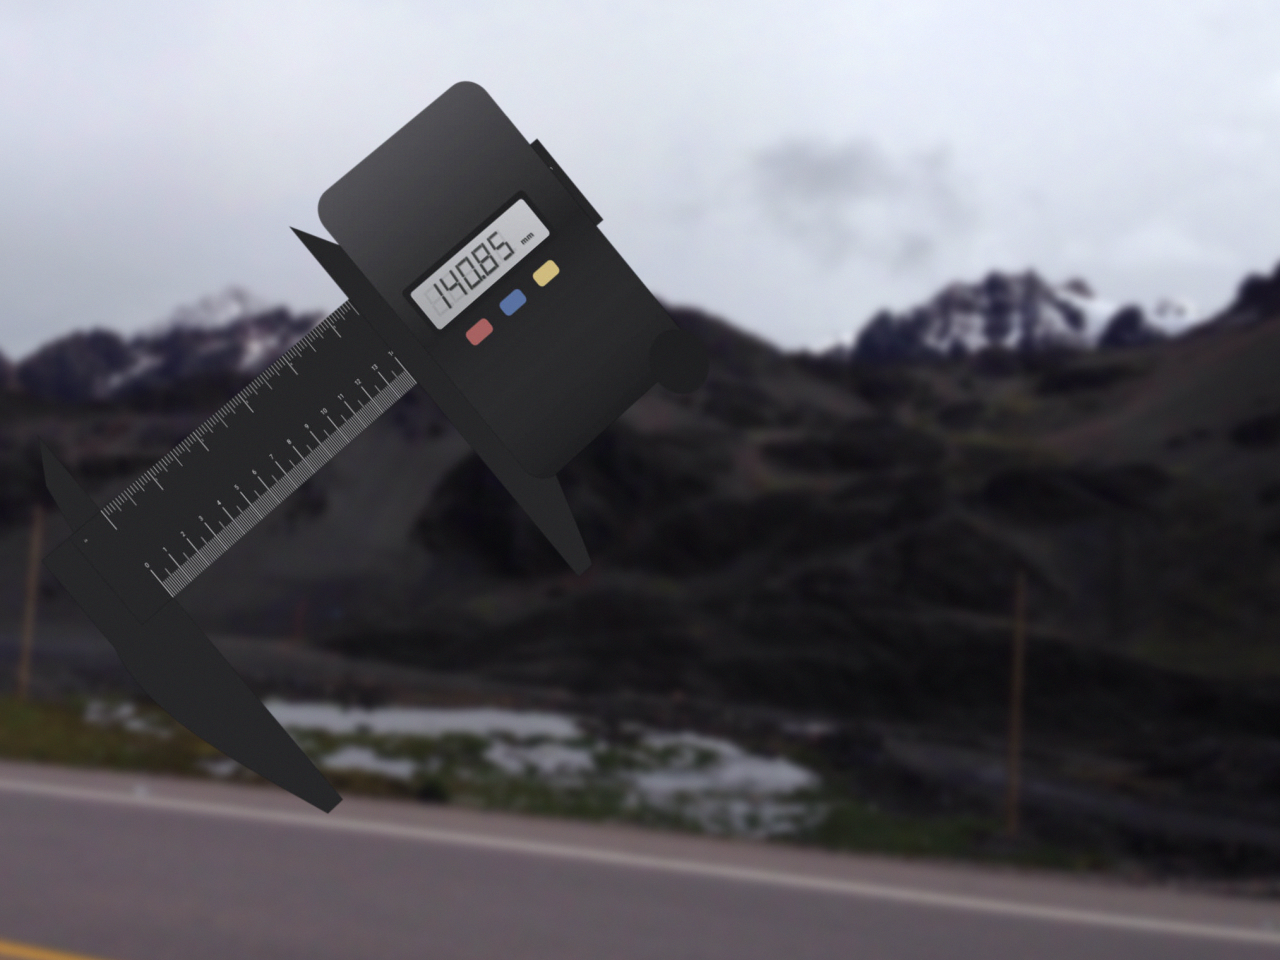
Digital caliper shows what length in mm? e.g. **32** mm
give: **140.85** mm
